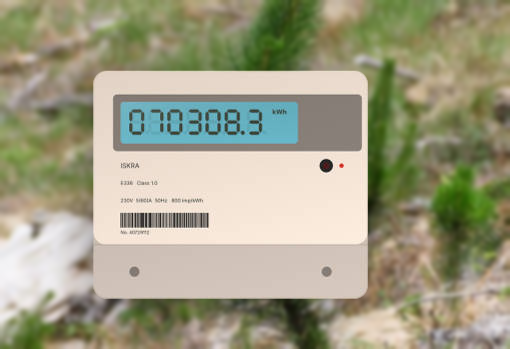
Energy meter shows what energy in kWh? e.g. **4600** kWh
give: **70308.3** kWh
